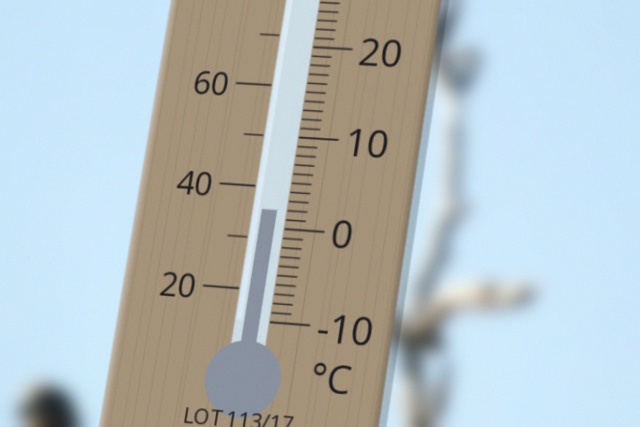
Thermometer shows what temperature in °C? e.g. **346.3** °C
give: **2** °C
